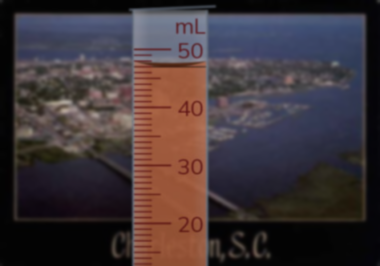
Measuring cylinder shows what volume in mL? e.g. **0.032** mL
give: **47** mL
